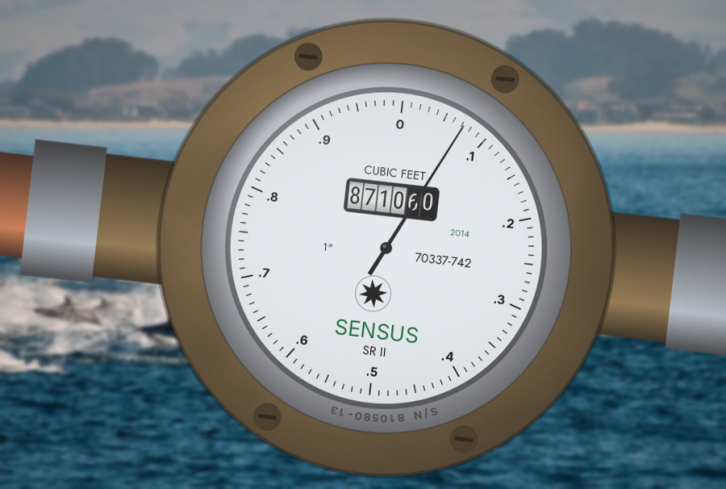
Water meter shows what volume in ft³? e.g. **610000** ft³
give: **871060.07** ft³
